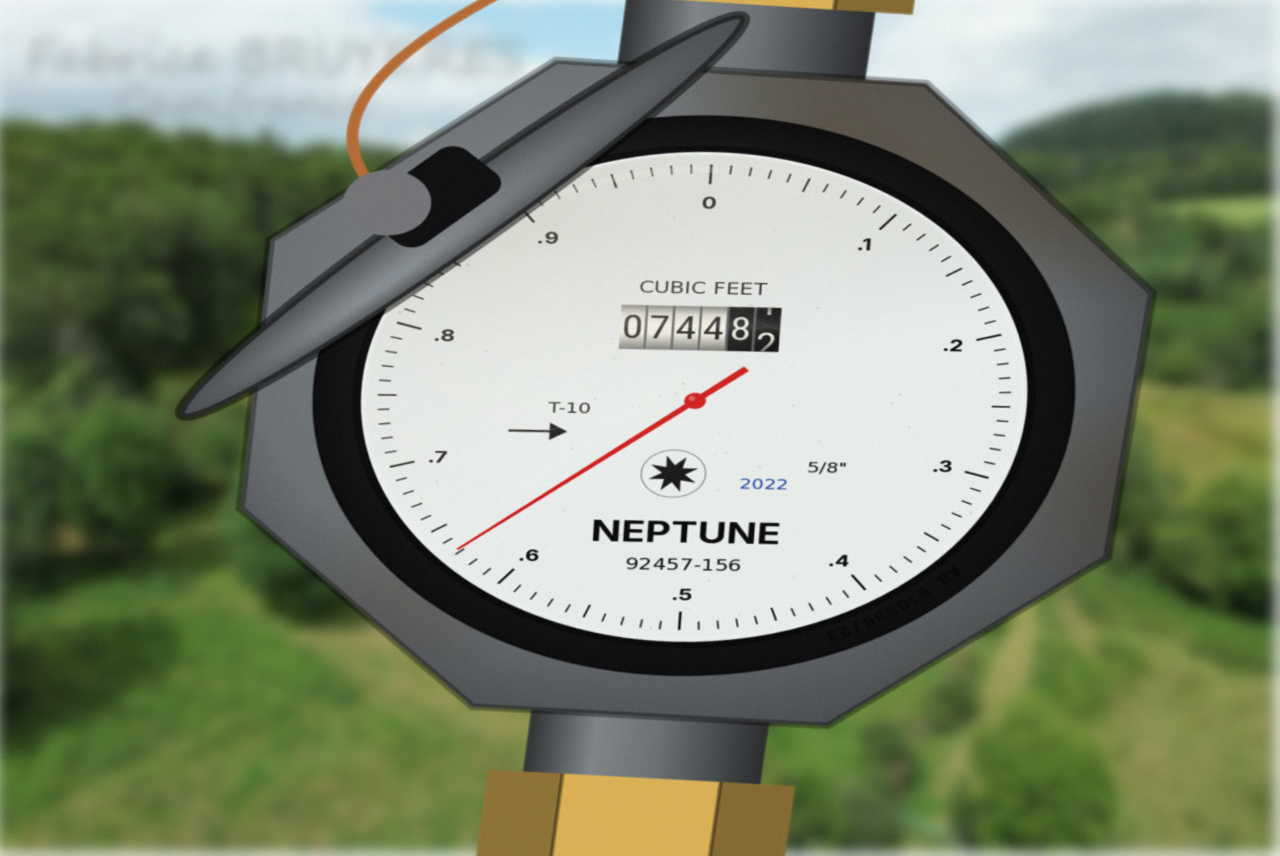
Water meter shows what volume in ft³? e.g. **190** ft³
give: **74481.63** ft³
